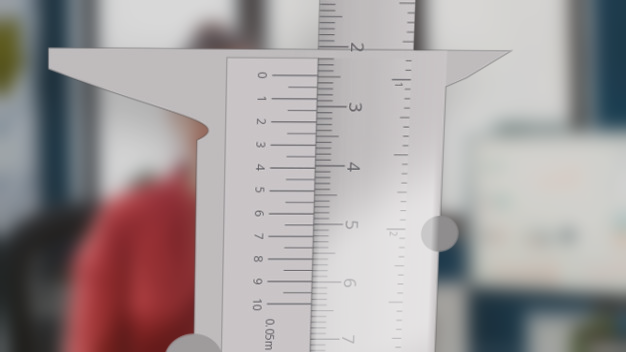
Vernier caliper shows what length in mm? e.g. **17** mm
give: **24.8** mm
